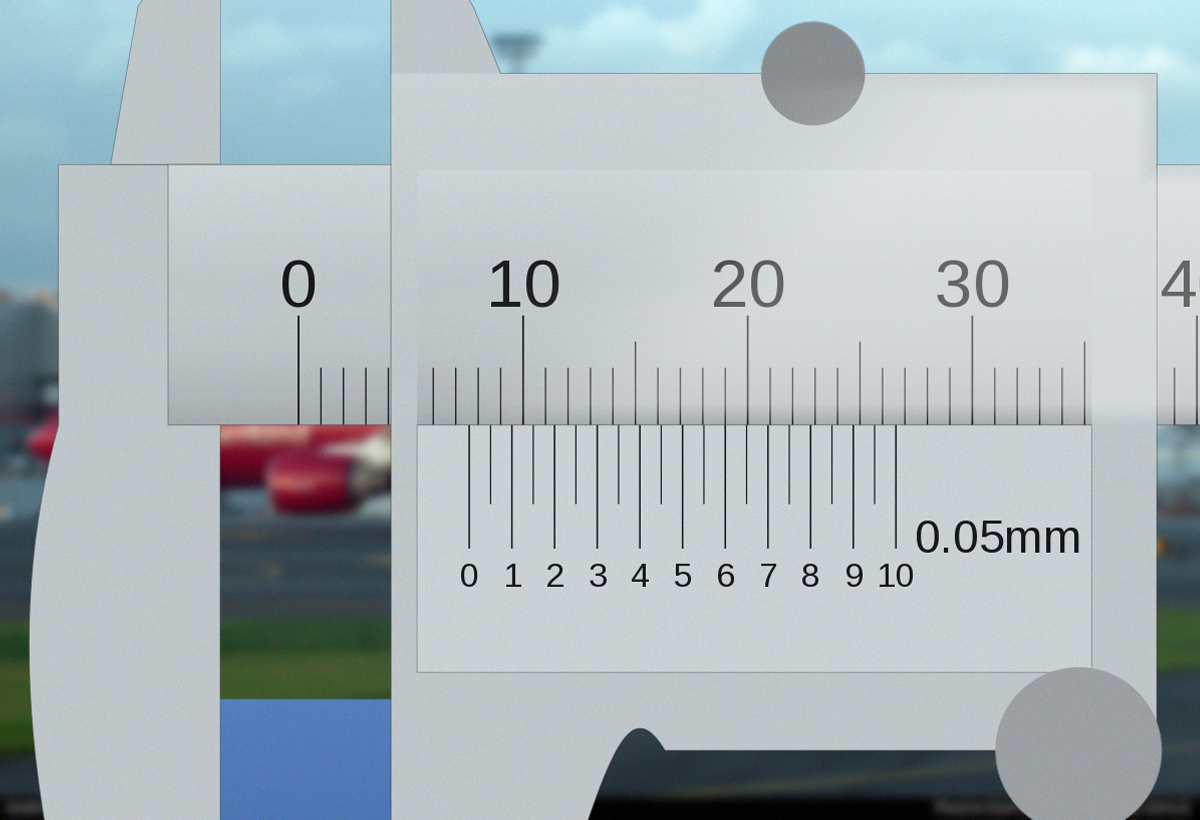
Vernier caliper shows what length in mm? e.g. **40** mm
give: **7.60** mm
